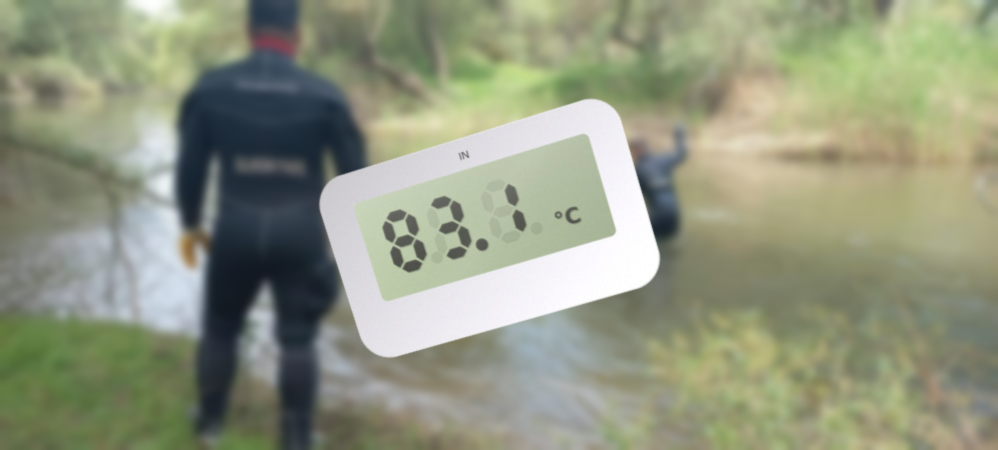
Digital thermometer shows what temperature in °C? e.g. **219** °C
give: **83.1** °C
